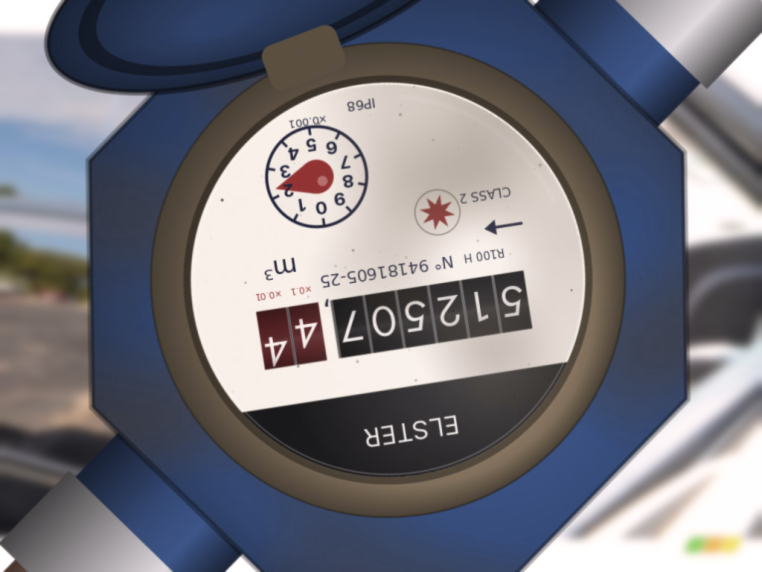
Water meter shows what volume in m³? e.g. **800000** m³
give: **512507.442** m³
